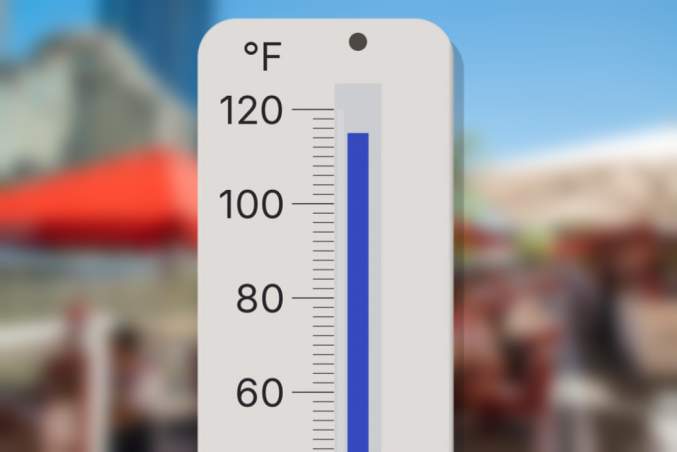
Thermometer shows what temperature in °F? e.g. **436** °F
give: **115** °F
